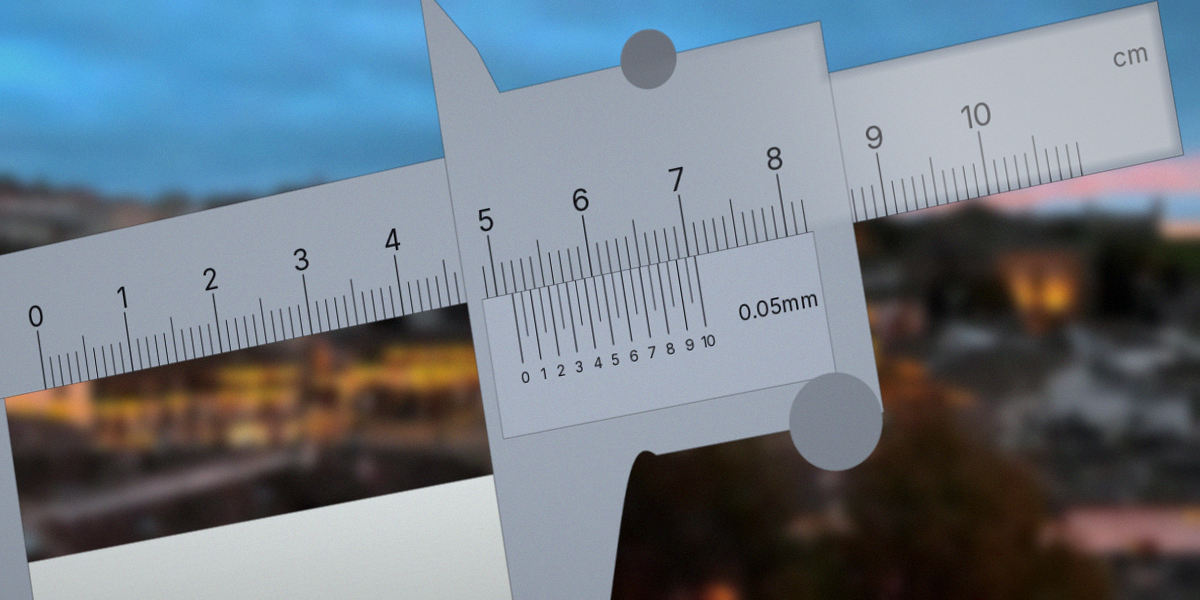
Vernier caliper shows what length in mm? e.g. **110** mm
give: **51.6** mm
